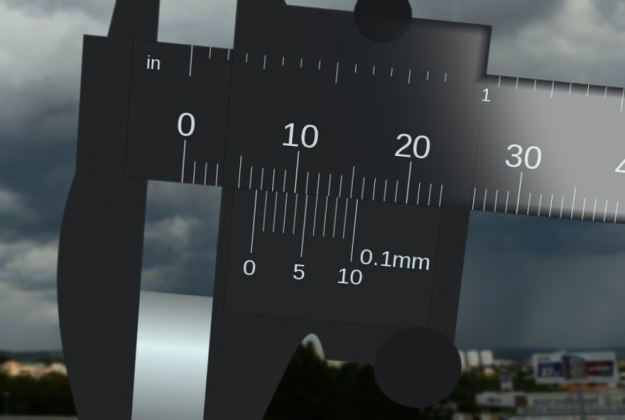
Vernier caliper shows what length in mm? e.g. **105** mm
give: **6.6** mm
